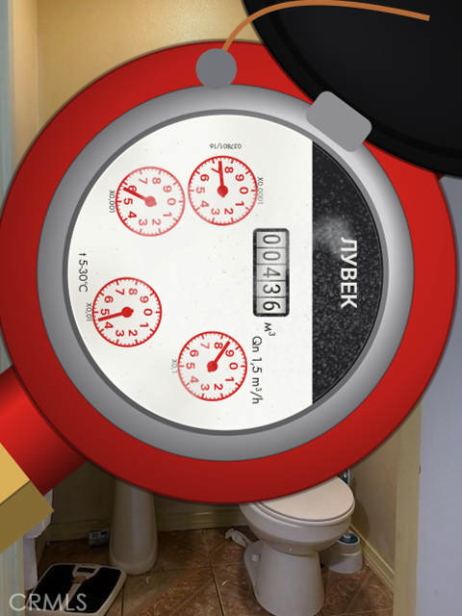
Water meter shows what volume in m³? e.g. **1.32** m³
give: **436.8457** m³
